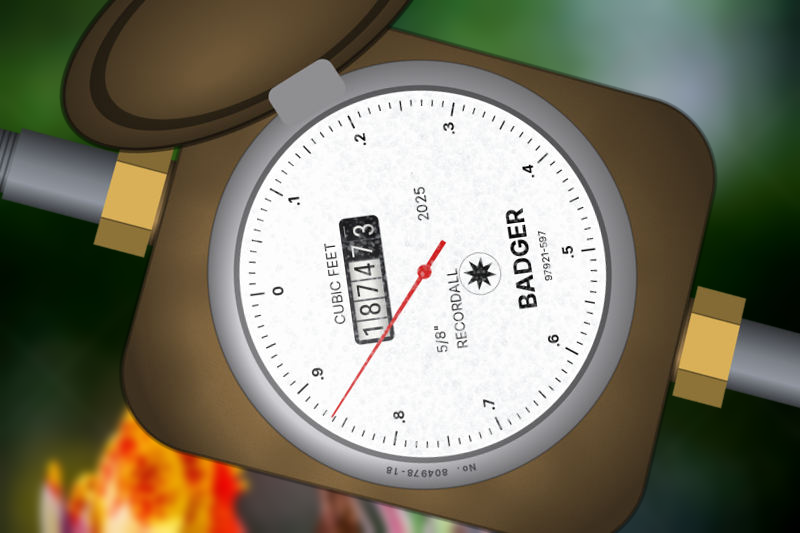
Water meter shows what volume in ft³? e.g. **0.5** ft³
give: **187472.86** ft³
